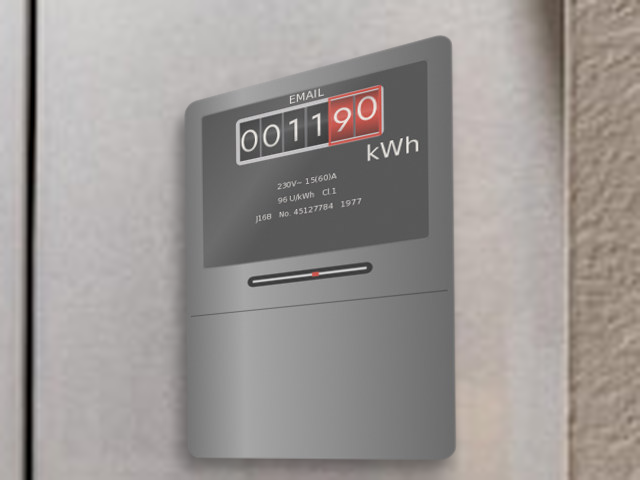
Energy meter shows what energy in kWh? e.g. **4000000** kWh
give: **11.90** kWh
